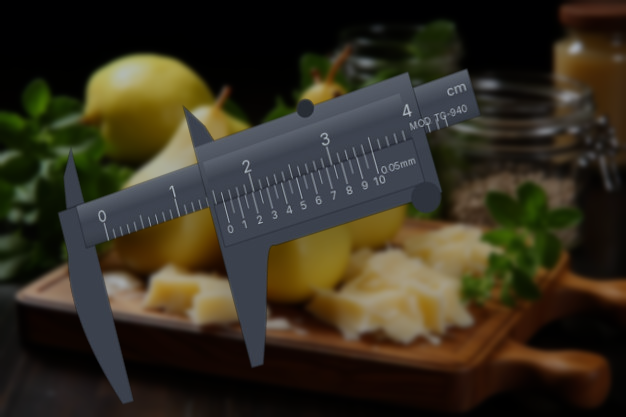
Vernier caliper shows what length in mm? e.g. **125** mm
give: **16.0** mm
